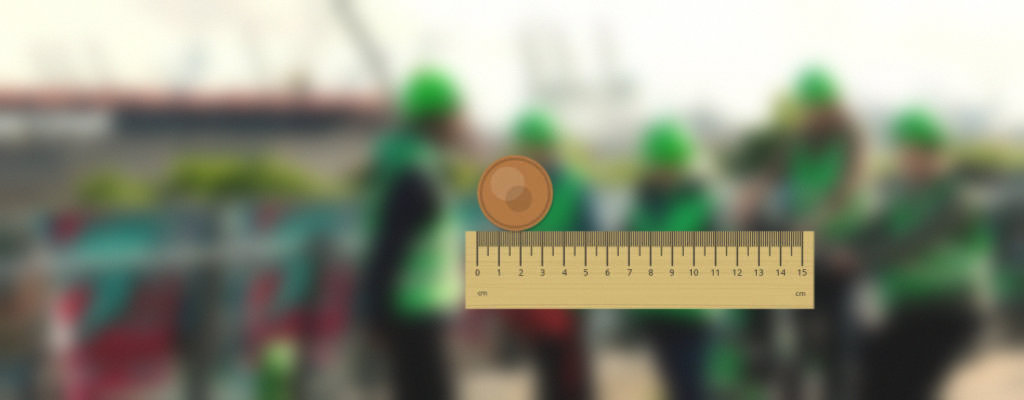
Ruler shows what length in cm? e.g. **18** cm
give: **3.5** cm
